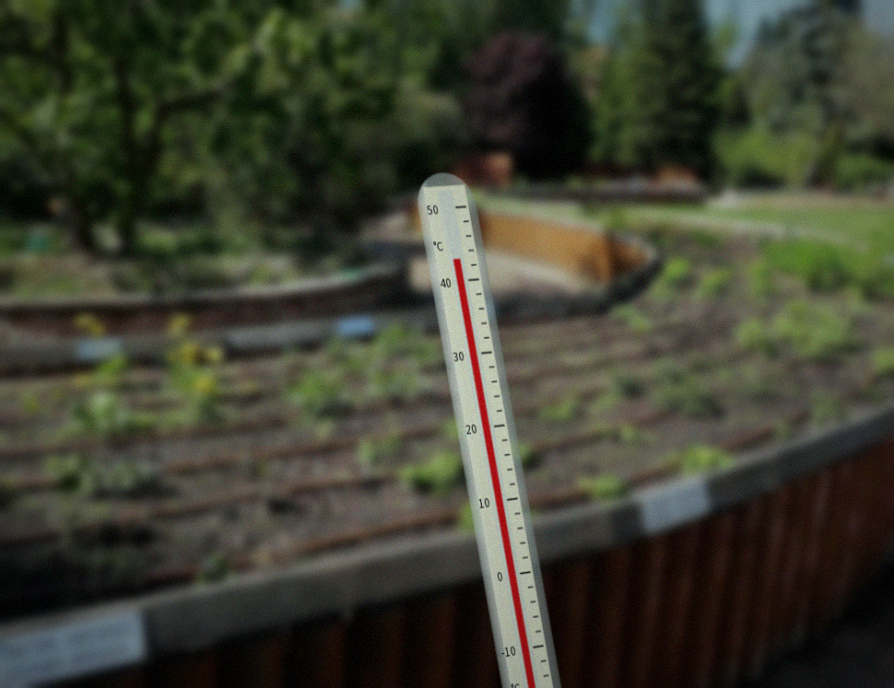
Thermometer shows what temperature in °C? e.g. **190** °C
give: **43** °C
